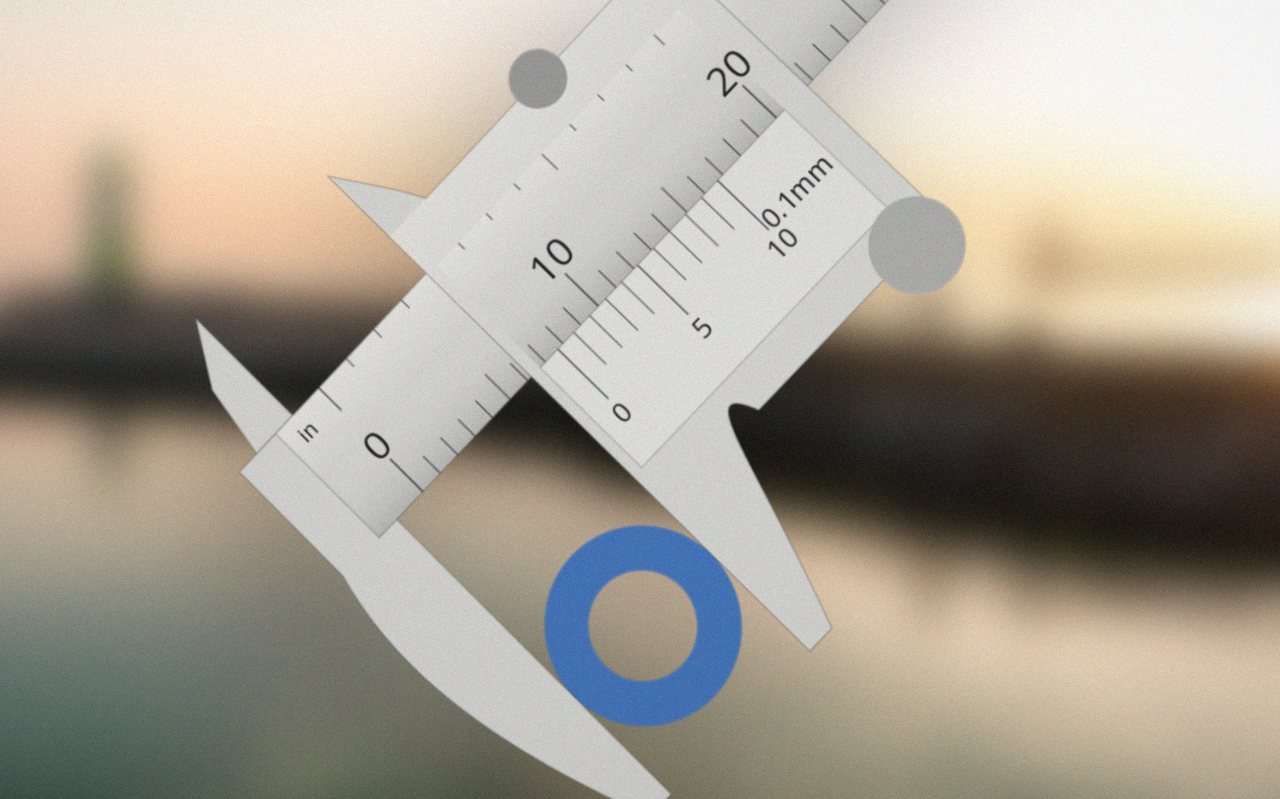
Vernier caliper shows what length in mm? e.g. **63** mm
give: **7.7** mm
